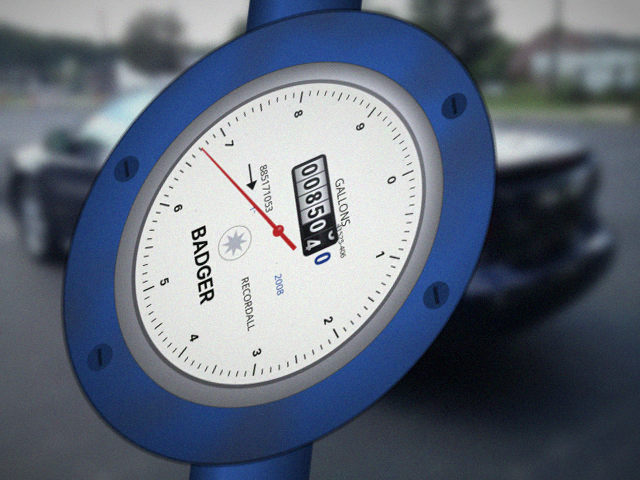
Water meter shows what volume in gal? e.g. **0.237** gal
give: **85036.7** gal
